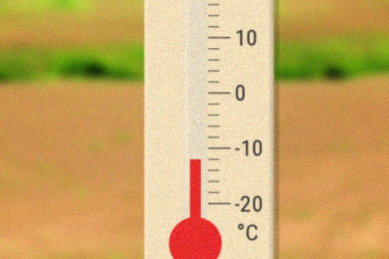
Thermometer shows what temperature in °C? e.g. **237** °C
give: **-12** °C
